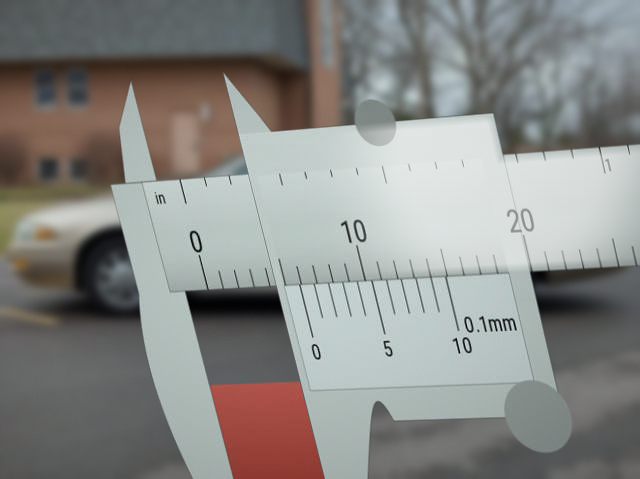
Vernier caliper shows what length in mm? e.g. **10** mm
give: **5.9** mm
